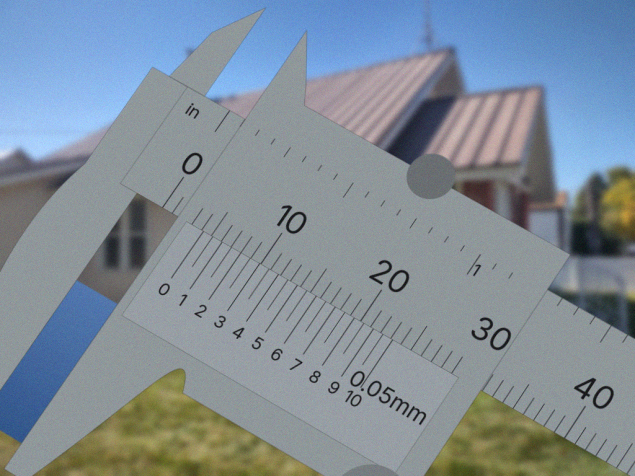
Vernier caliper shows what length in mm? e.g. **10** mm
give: **4.2** mm
